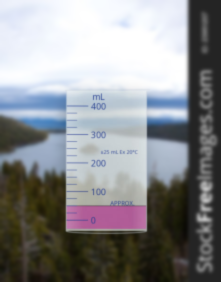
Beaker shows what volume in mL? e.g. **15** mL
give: **50** mL
